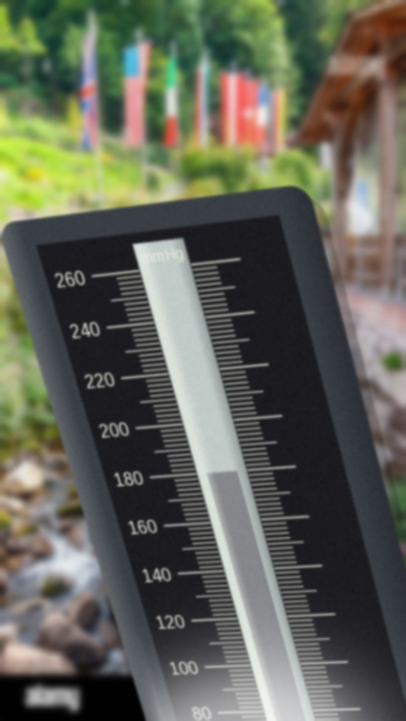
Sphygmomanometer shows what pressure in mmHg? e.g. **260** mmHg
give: **180** mmHg
